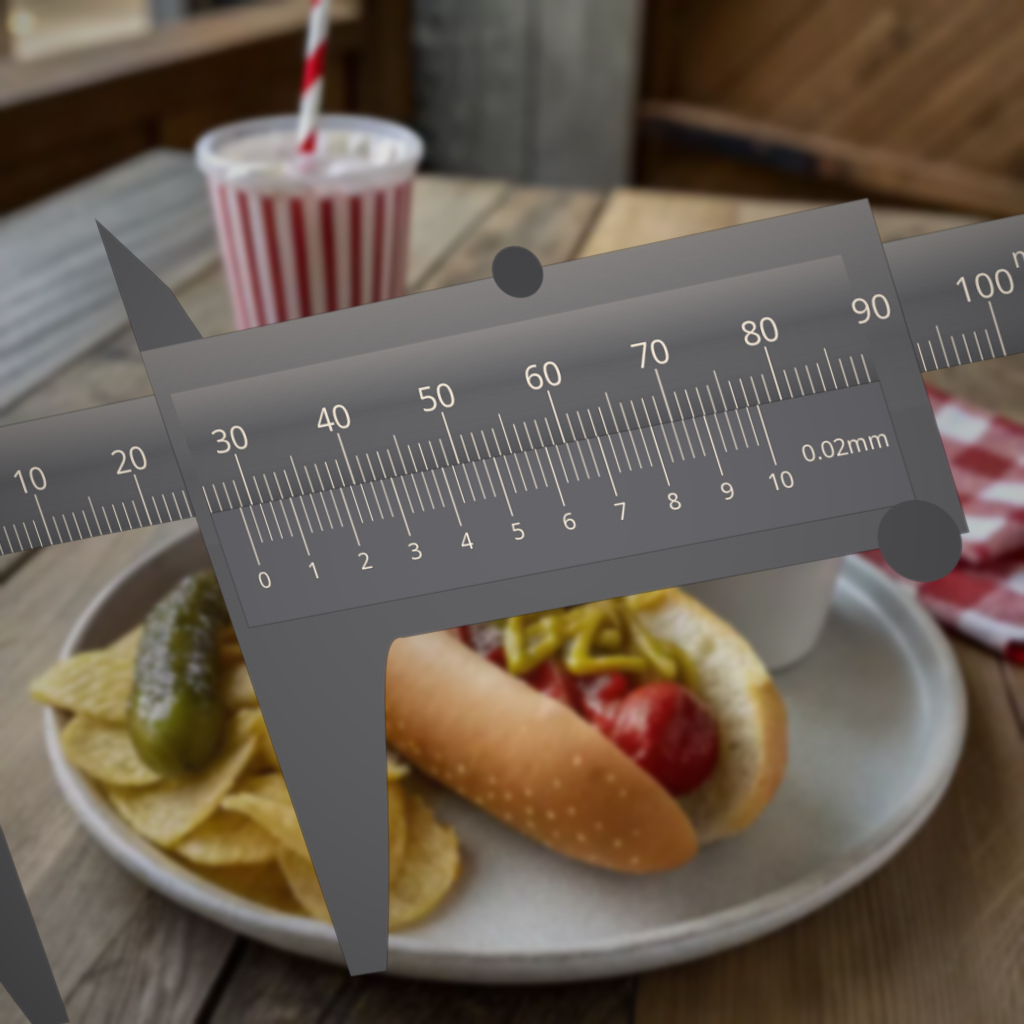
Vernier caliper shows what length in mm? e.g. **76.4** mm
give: **28.8** mm
